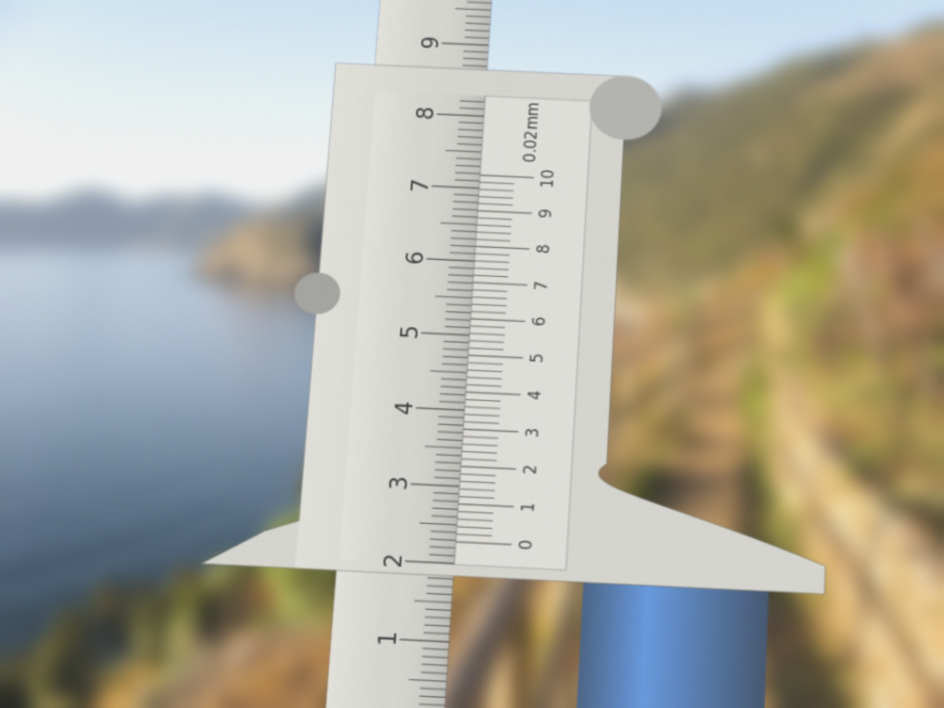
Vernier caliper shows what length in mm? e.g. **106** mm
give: **22.8** mm
